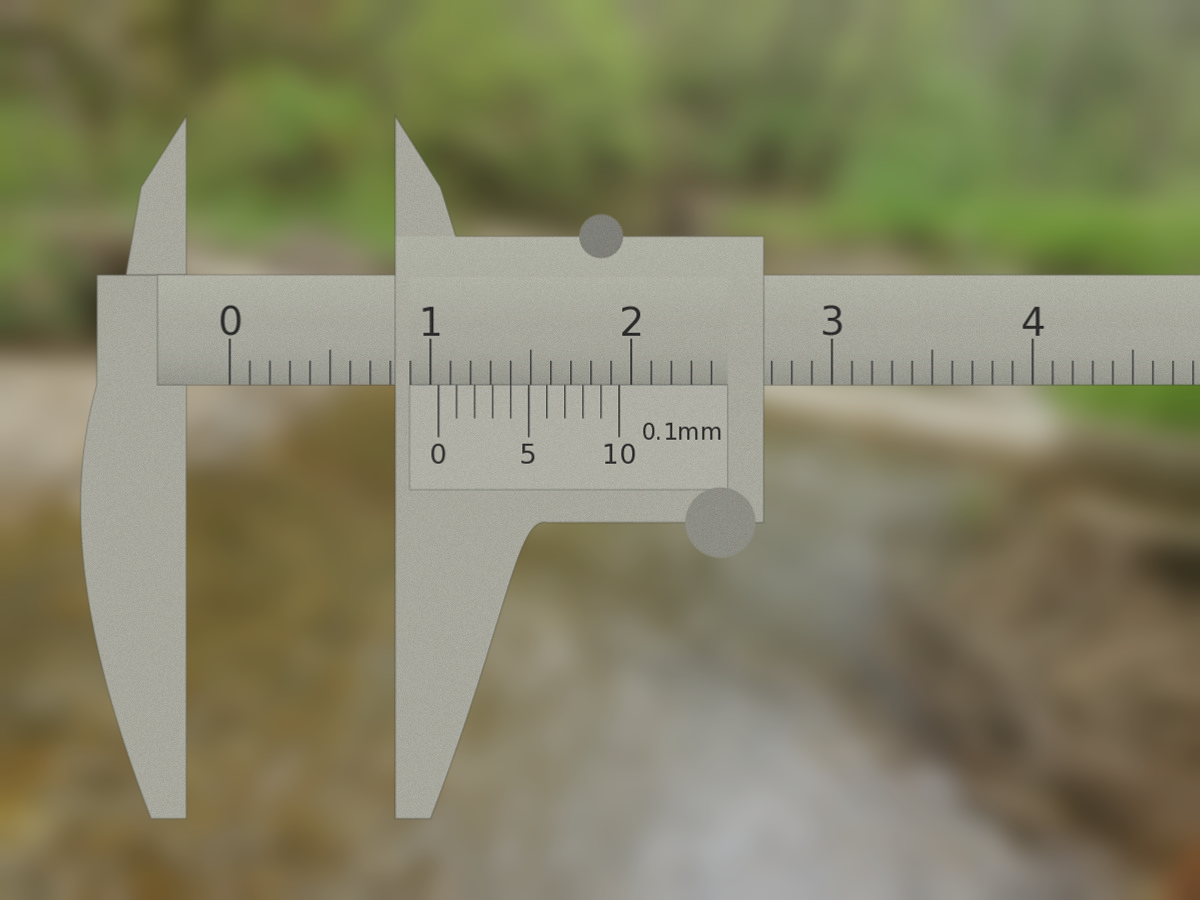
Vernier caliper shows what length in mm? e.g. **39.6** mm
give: **10.4** mm
